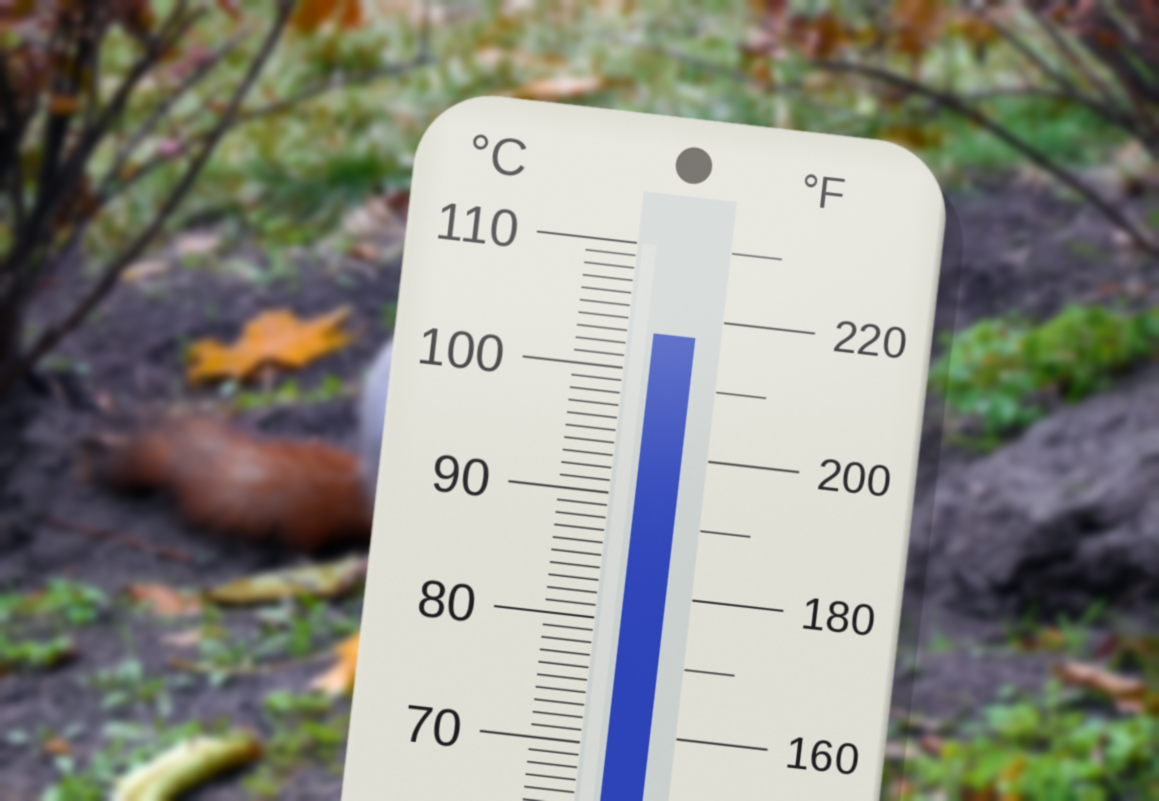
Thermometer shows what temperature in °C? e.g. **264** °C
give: **103** °C
